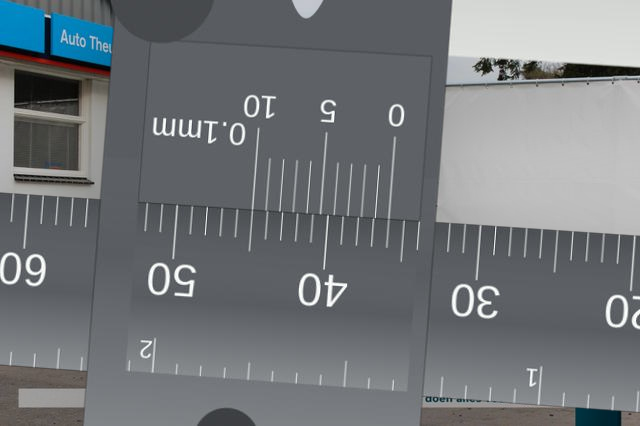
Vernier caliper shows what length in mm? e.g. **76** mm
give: **36.0** mm
